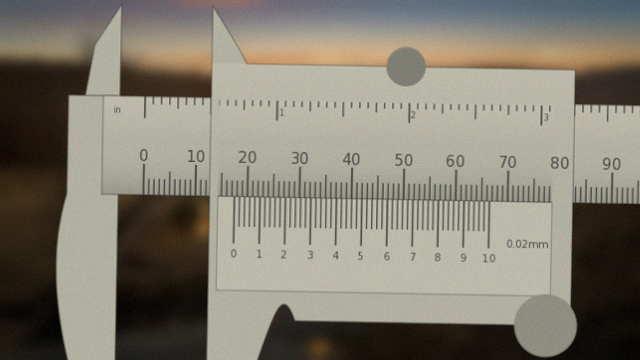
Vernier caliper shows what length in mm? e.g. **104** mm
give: **17.5** mm
